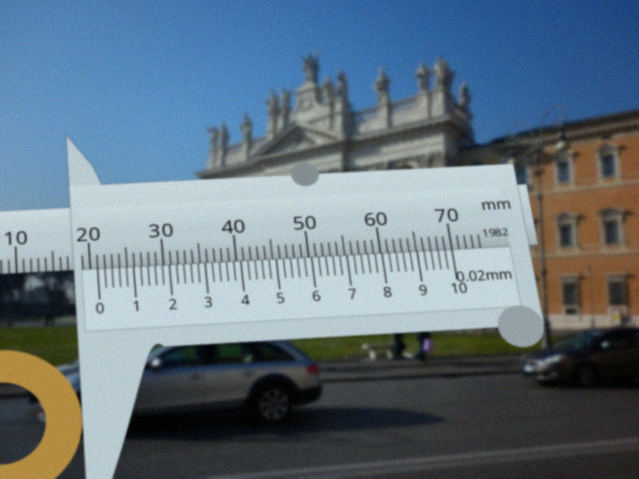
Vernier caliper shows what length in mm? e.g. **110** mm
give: **21.0** mm
